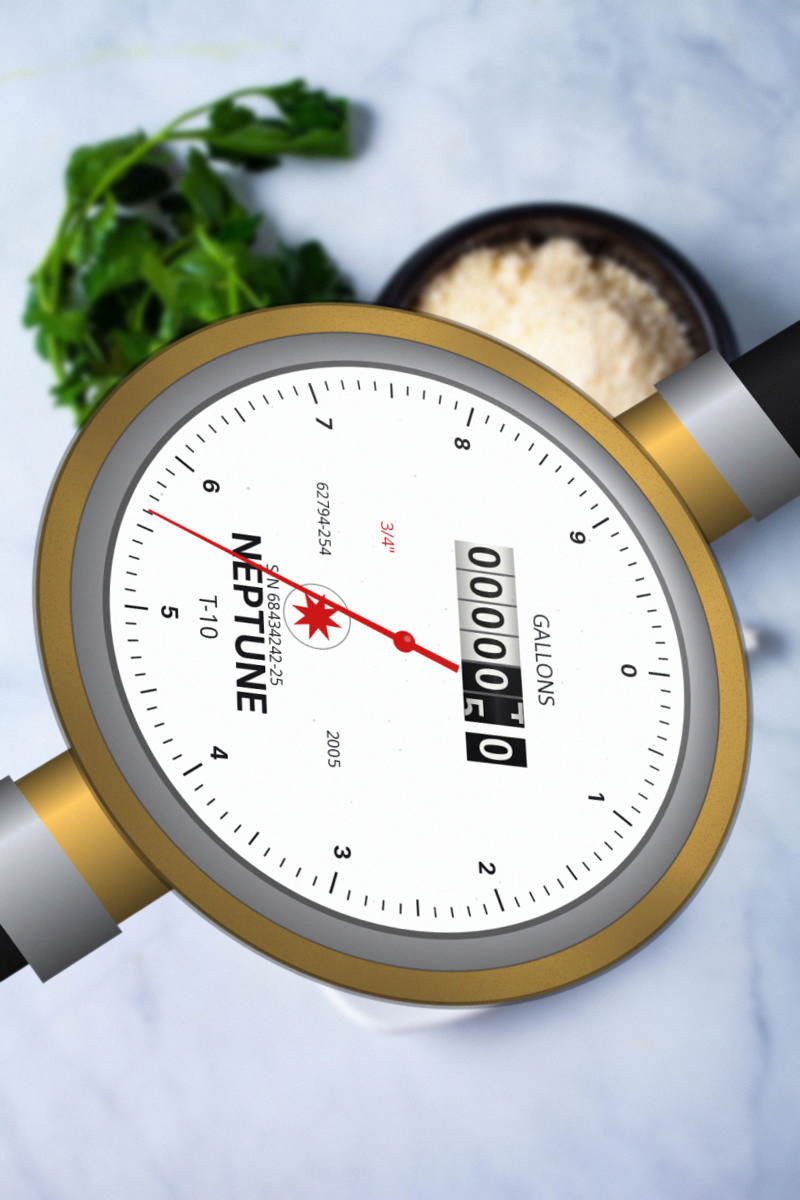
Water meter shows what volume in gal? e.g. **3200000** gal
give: **45.6** gal
